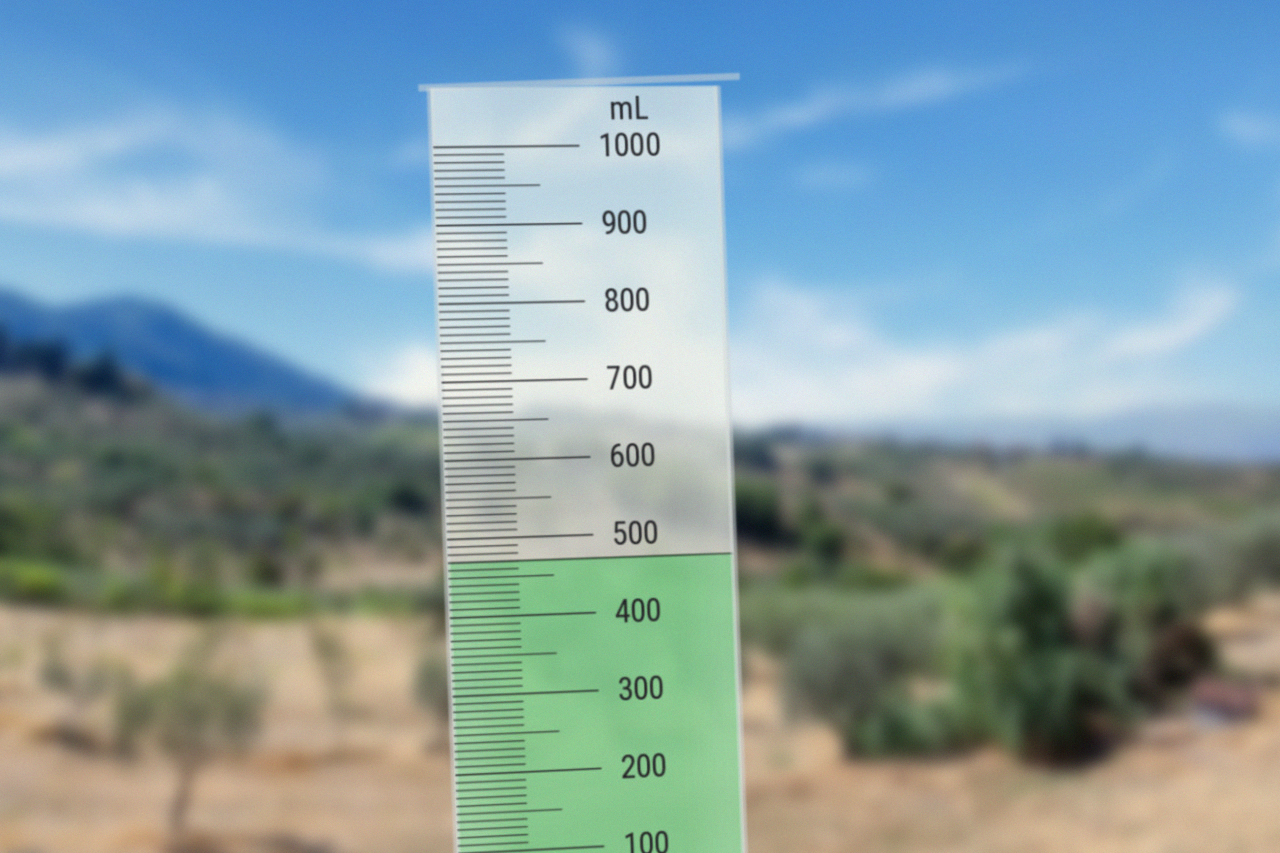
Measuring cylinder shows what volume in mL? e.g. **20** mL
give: **470** mL
